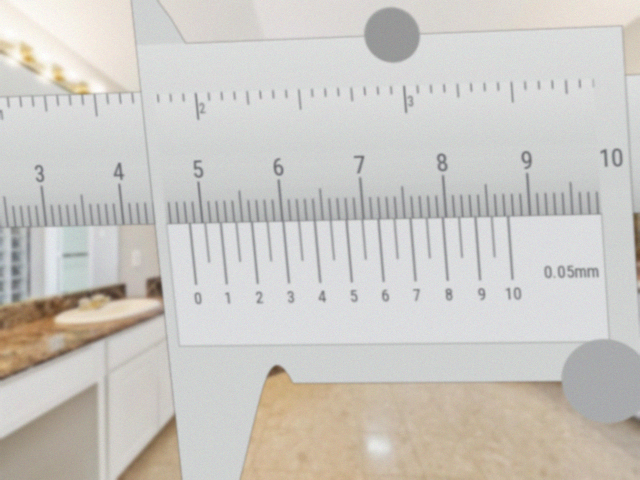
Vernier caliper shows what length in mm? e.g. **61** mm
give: **48.4** mm
